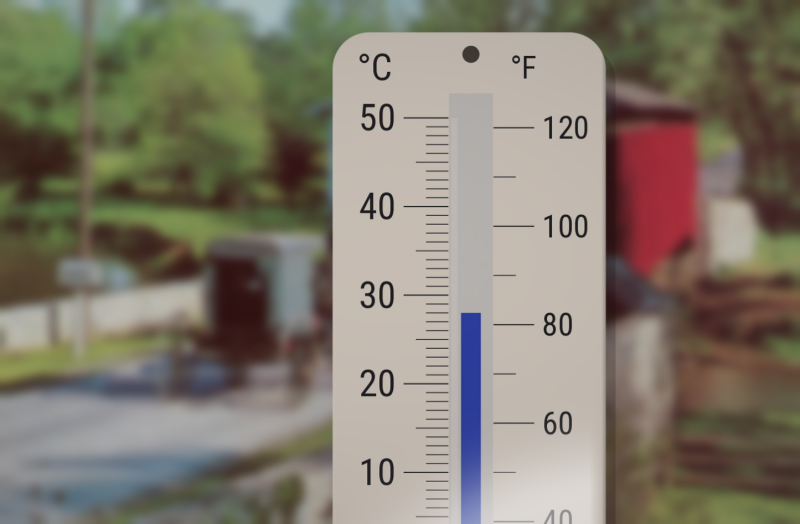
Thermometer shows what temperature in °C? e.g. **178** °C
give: **28** °C
